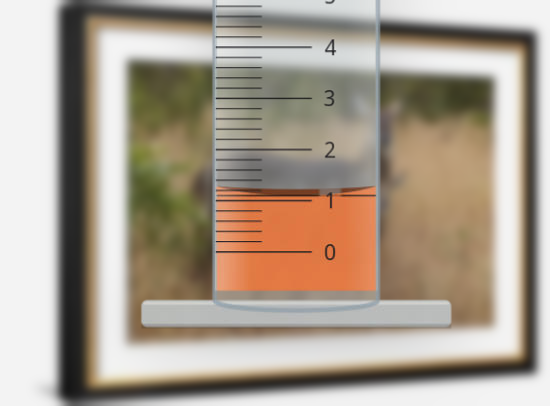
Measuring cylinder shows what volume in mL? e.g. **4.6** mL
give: **1.1** mL
